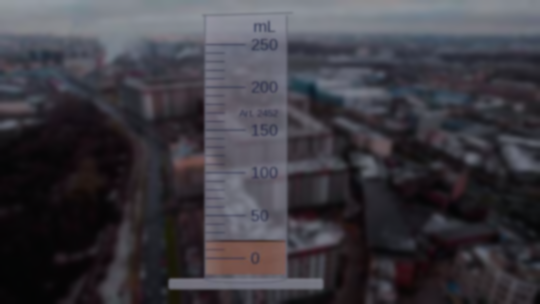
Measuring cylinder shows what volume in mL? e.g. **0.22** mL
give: **20** mL
